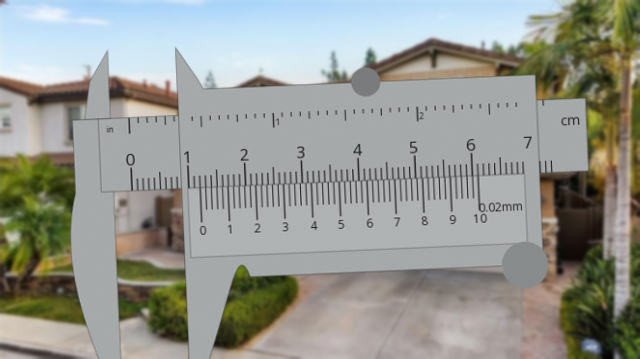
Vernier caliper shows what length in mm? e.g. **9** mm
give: **12.0** mm
